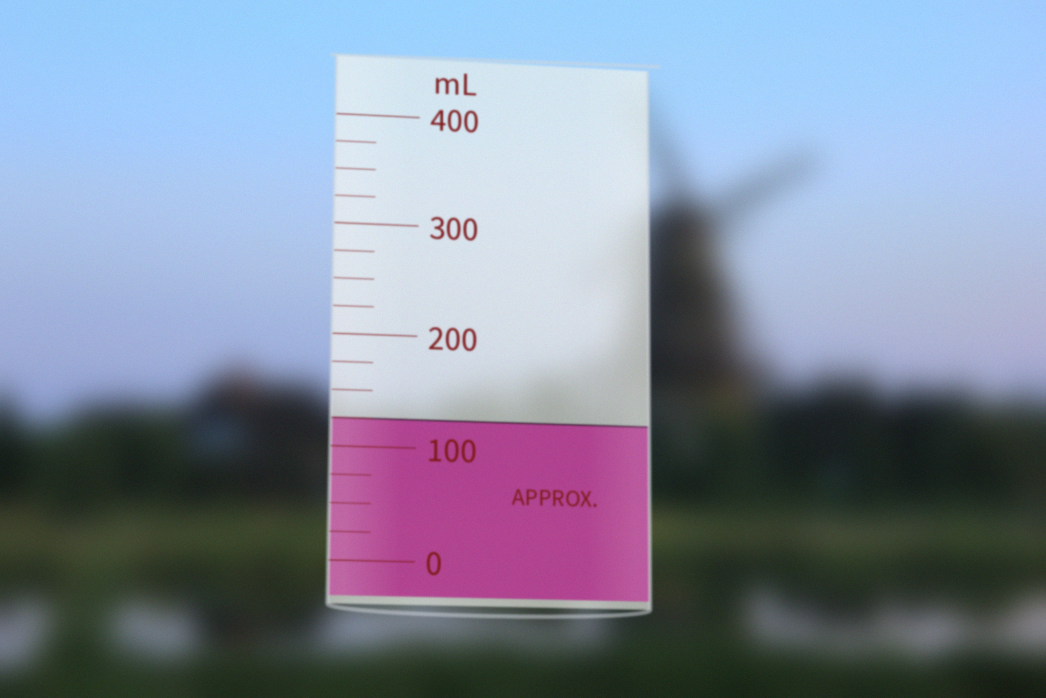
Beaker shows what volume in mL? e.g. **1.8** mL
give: **125** mL
